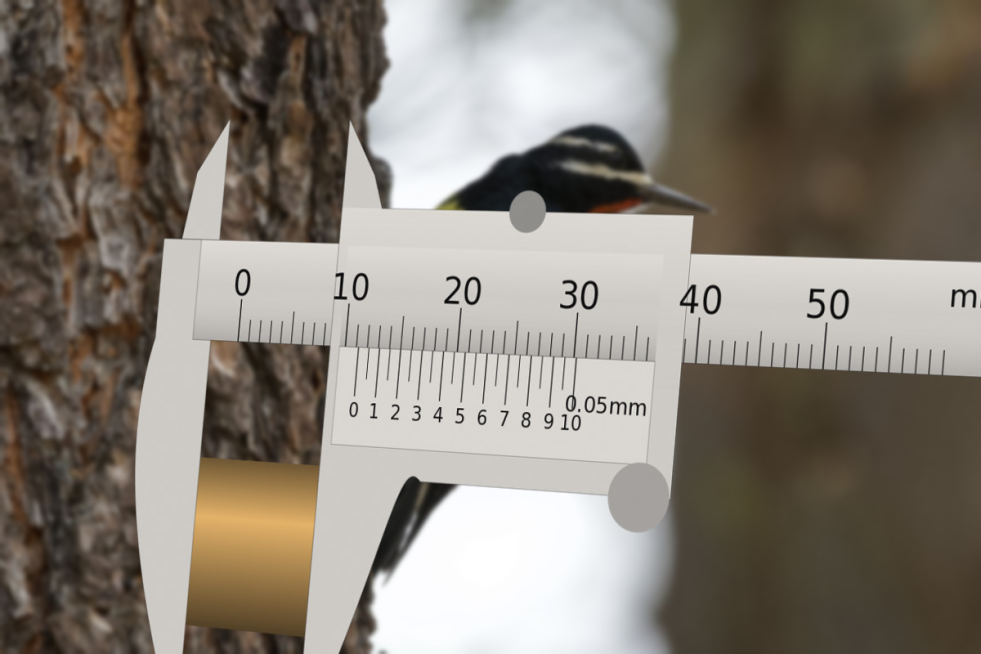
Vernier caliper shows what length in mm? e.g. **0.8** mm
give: **11.2** mm
